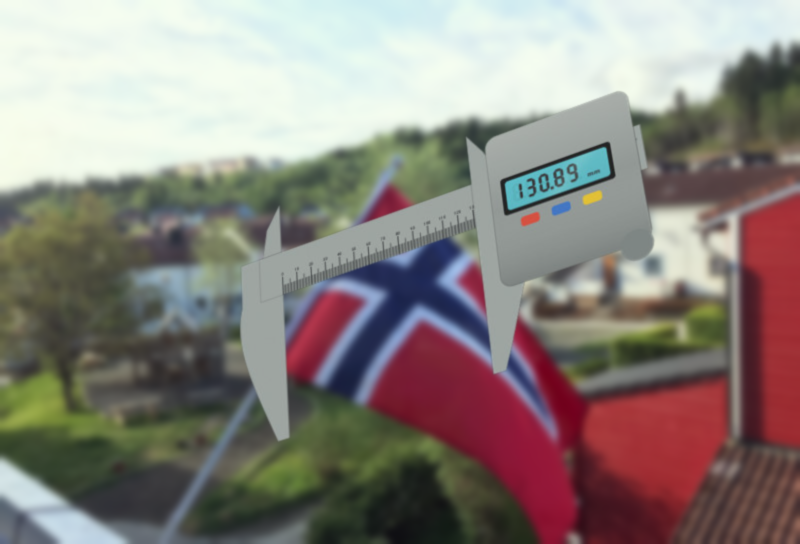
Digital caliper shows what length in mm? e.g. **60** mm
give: **130.89** mm
